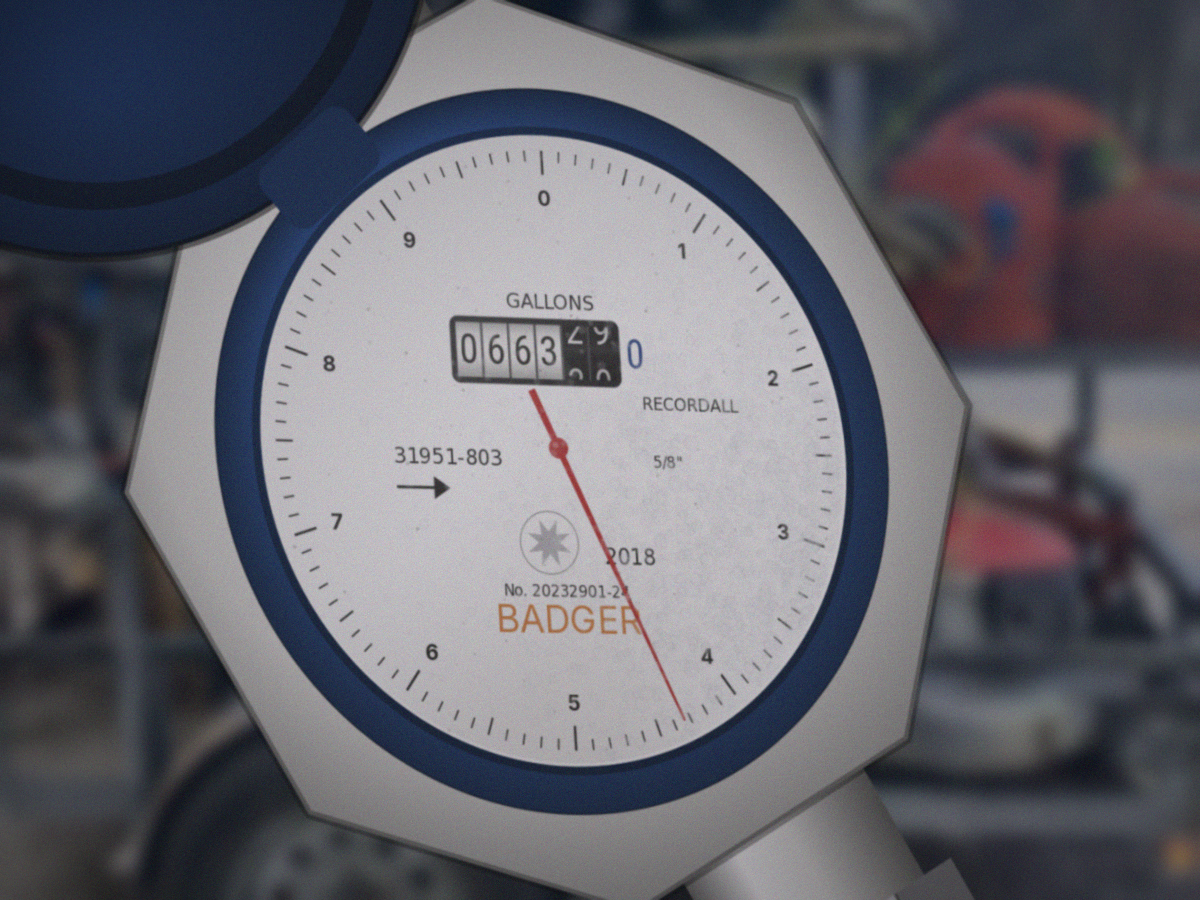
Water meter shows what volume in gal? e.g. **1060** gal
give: **663294.3** gal
